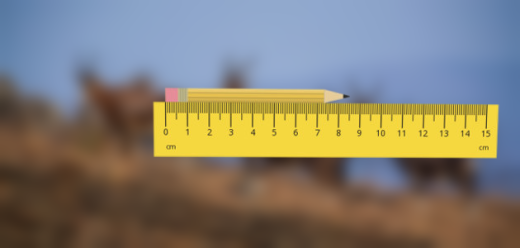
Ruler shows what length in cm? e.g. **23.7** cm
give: **8.5** cm
